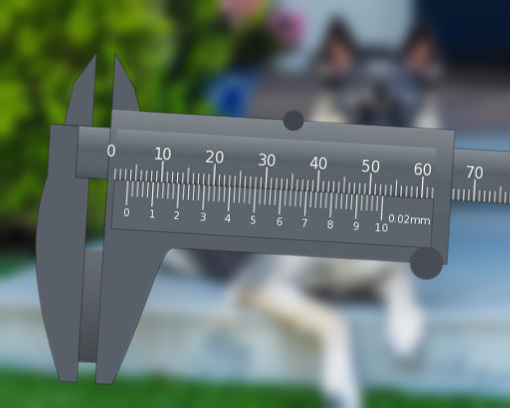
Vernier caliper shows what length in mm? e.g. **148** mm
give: **3.5** mm
